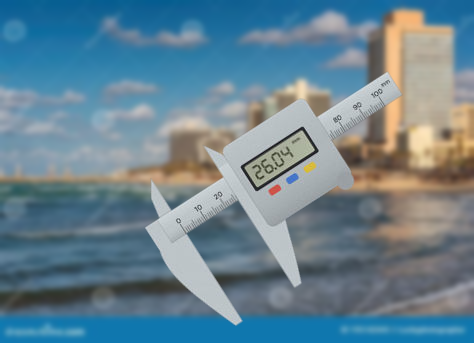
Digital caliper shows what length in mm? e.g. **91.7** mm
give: **26.04** mm
